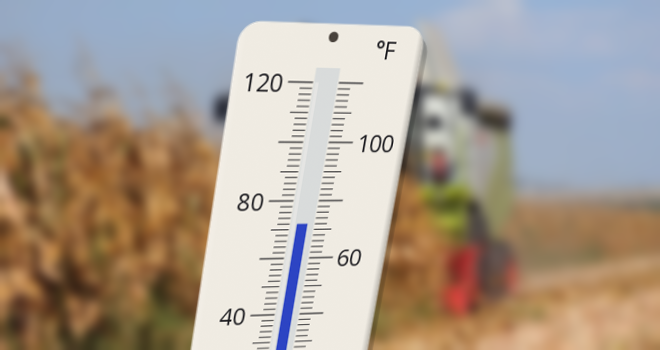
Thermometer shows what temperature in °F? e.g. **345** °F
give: **72** °F
